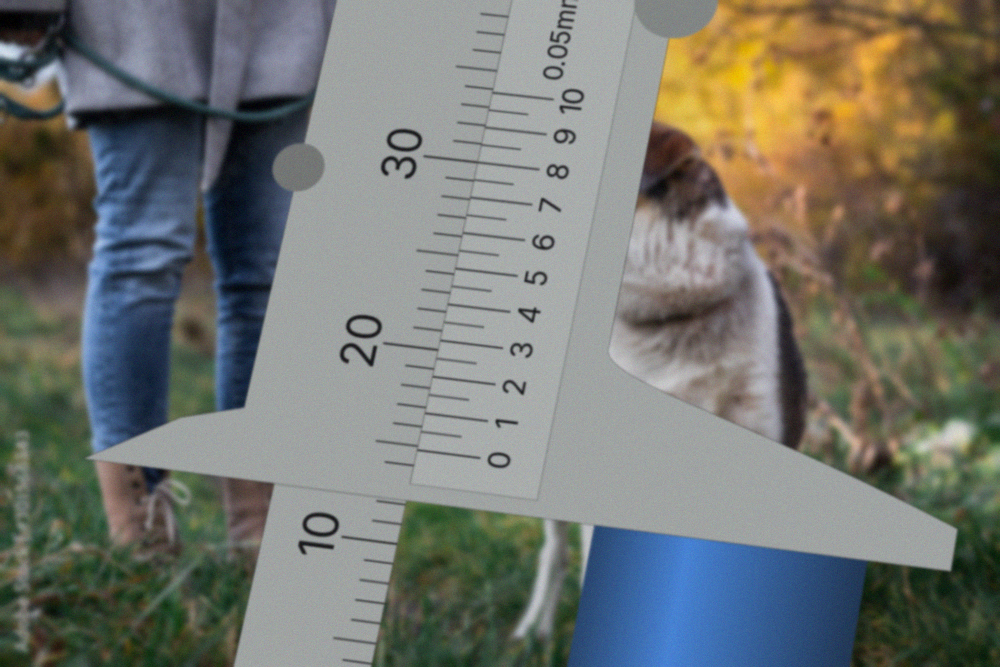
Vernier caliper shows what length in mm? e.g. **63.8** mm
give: **14.8** mm
